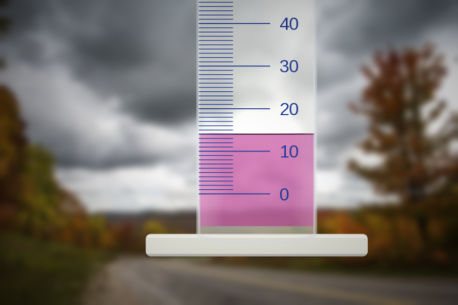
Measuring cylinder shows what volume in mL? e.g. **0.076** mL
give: **14** mL
